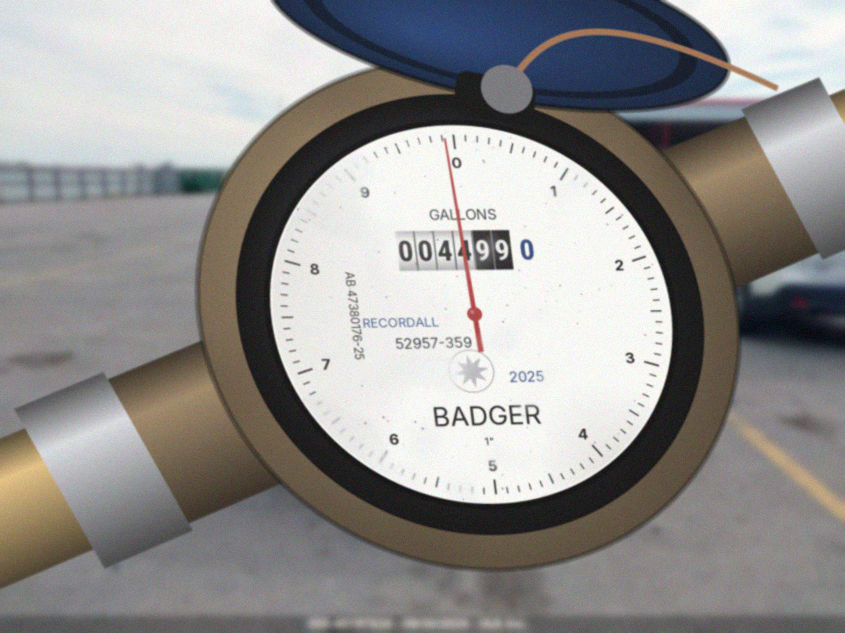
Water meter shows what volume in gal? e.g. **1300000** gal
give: **44989.9** gal
